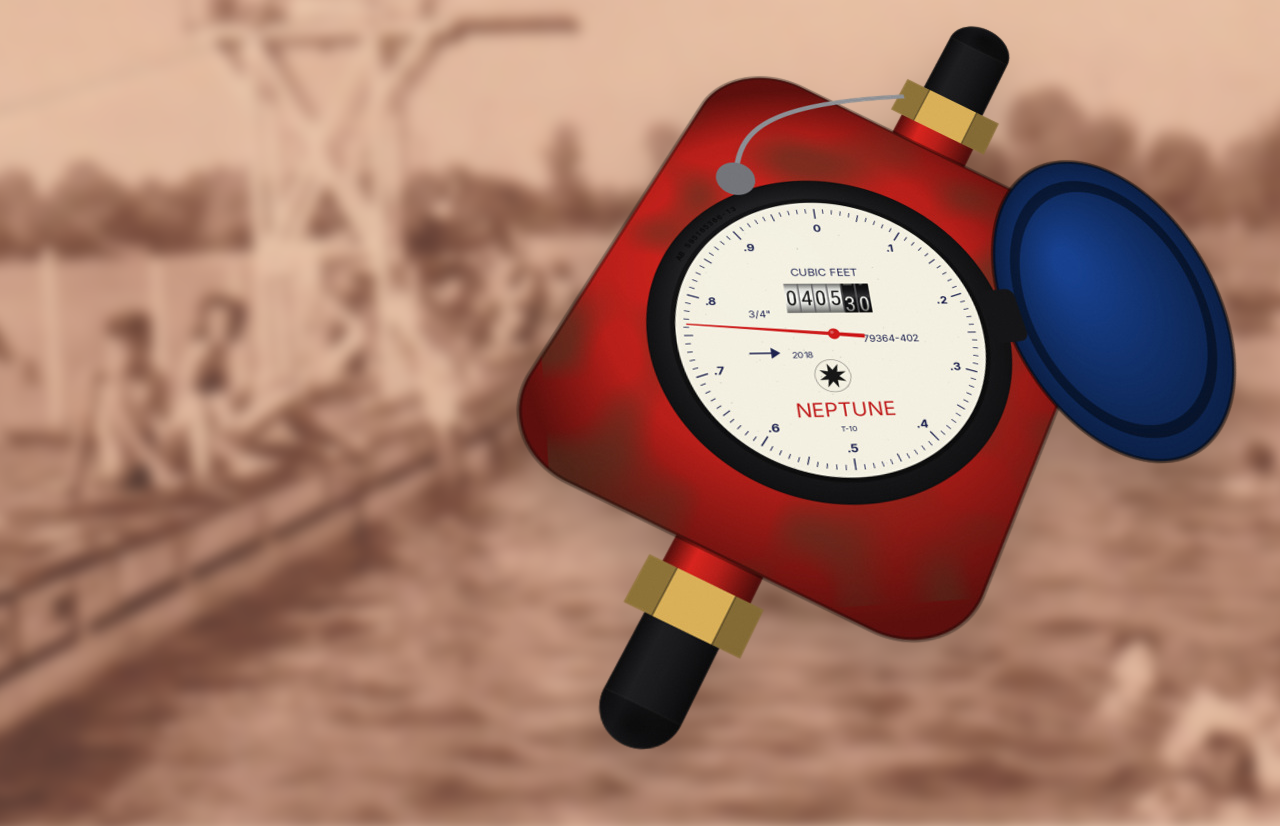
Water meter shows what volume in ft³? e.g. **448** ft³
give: **40529.76** ft³
